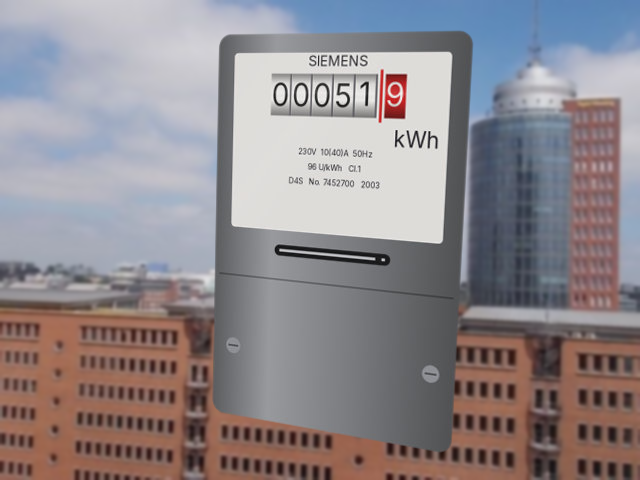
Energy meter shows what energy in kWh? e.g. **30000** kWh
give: **51.9** kWh
